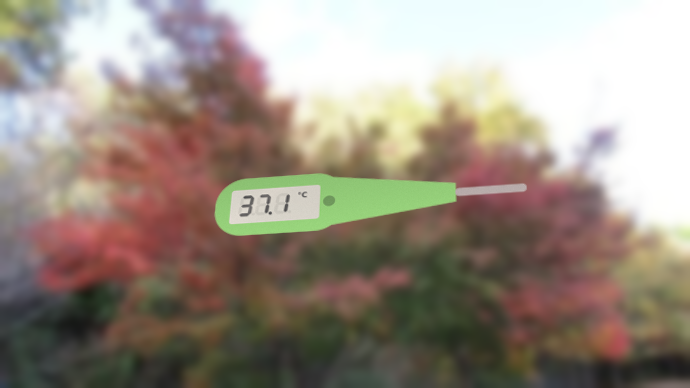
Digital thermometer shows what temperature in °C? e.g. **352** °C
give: **37.1** °C
